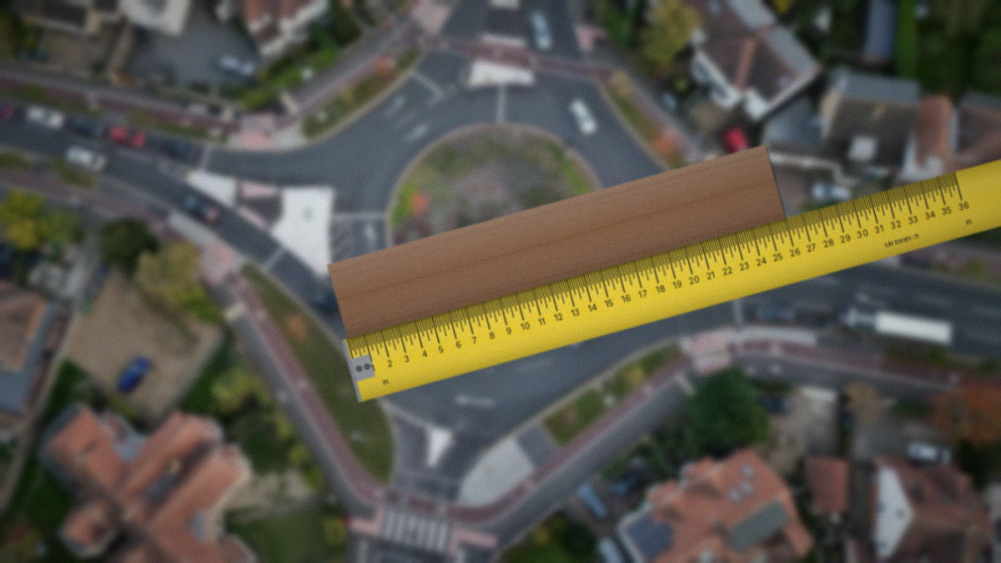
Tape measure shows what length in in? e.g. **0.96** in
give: **26** in
